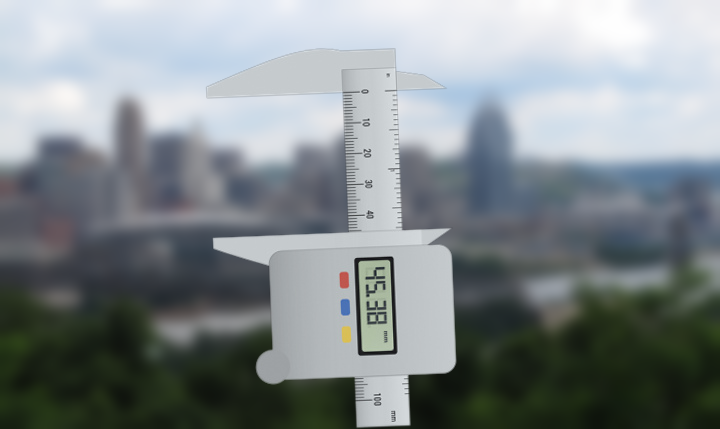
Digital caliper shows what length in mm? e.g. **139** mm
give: **45.38** mm
